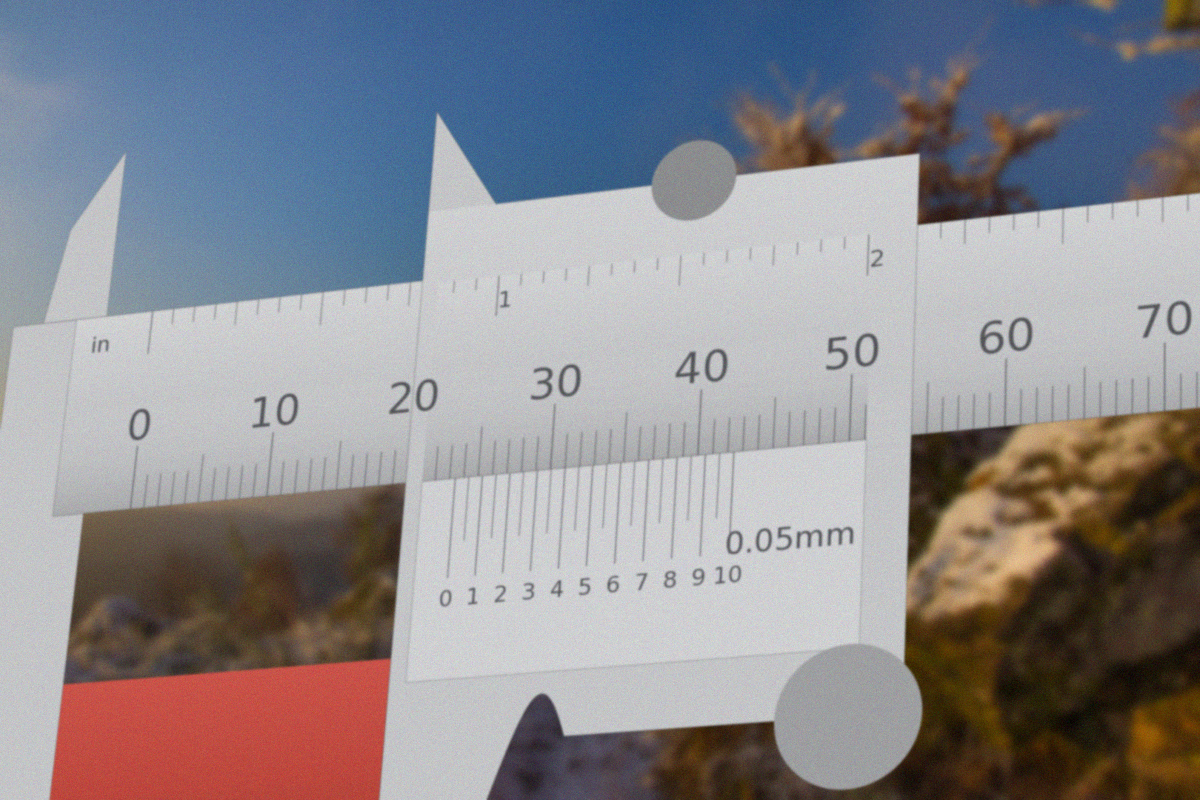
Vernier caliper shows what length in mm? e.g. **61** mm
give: **23.4** mm
